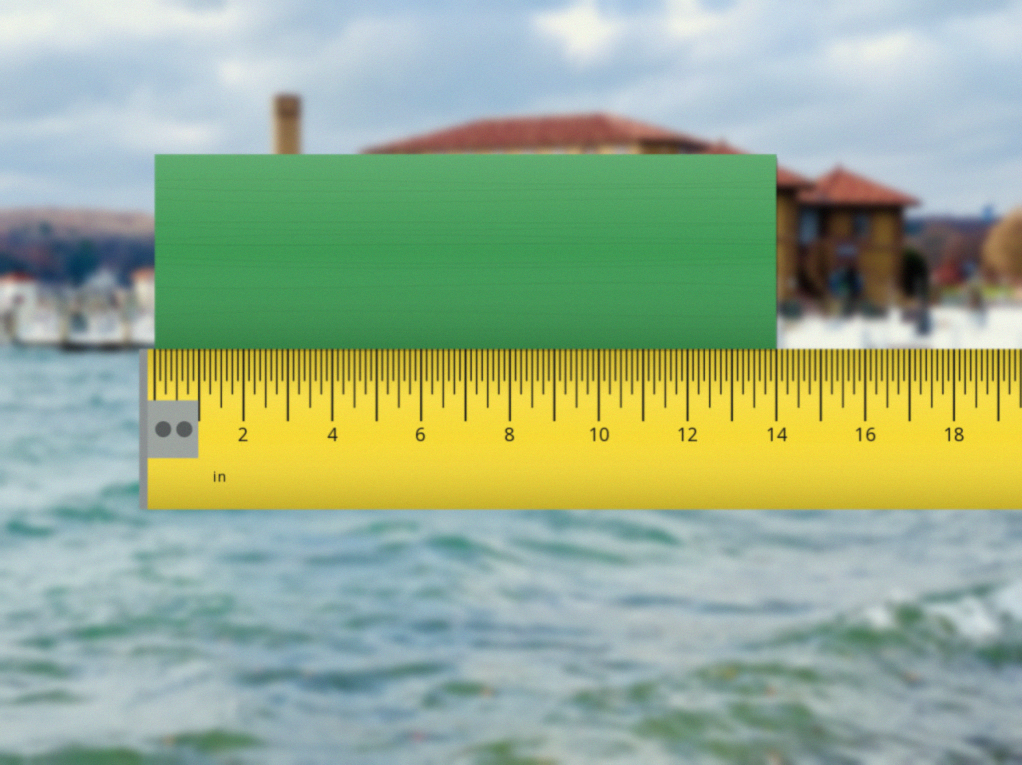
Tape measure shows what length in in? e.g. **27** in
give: **14** in
